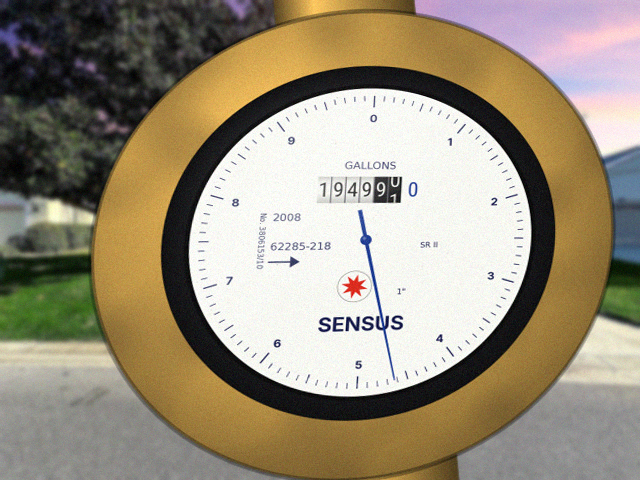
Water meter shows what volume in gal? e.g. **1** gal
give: **1949904.6** gal
